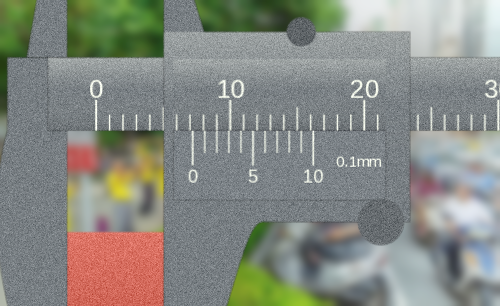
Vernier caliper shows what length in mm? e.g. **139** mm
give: **7.2** mm
